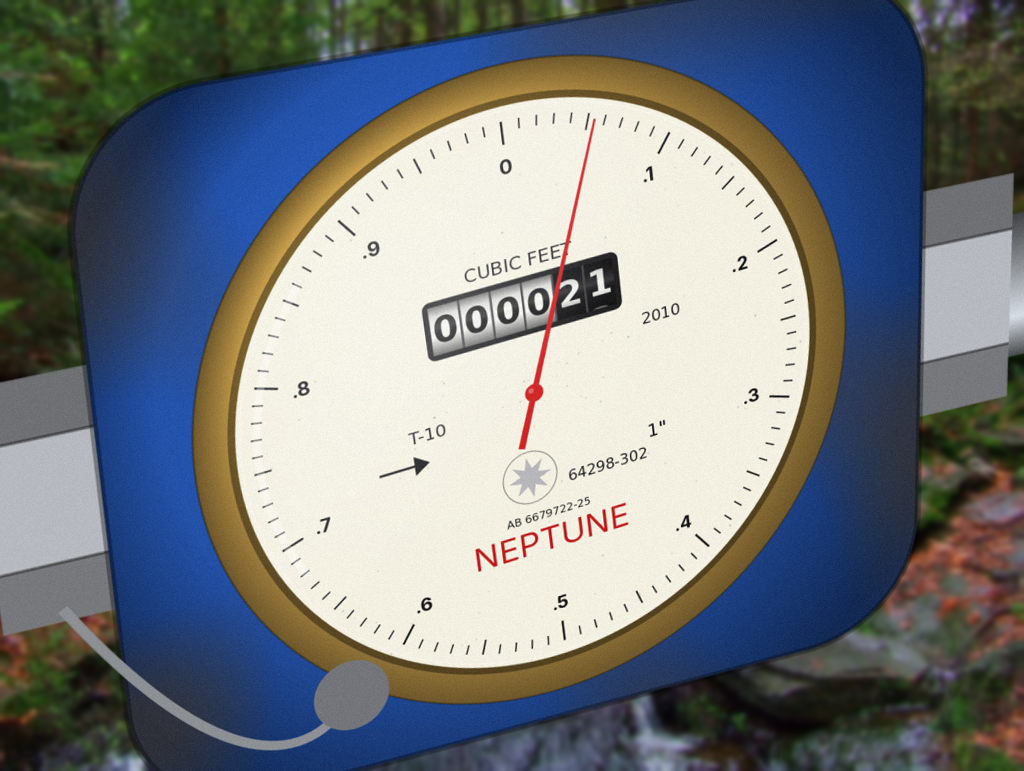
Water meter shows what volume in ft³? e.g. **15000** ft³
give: **21.05** ft³
